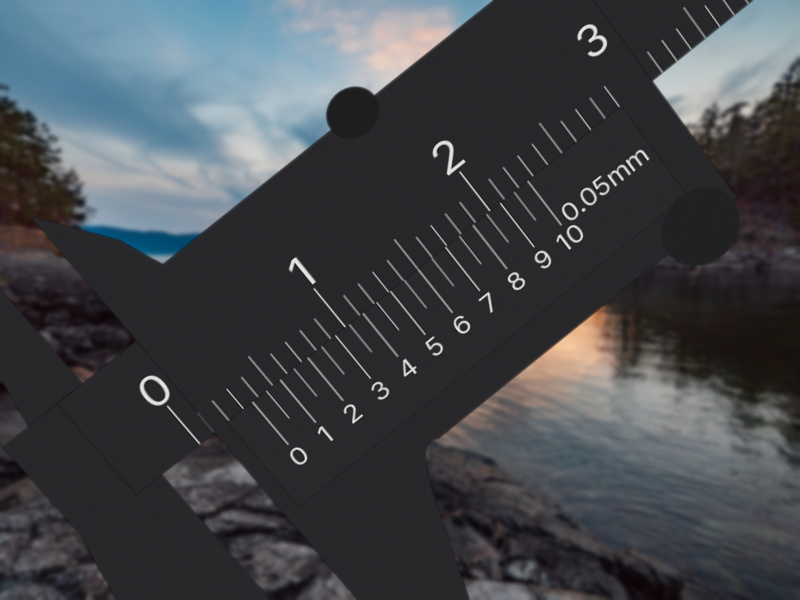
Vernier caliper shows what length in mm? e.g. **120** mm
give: **3.6** mm
